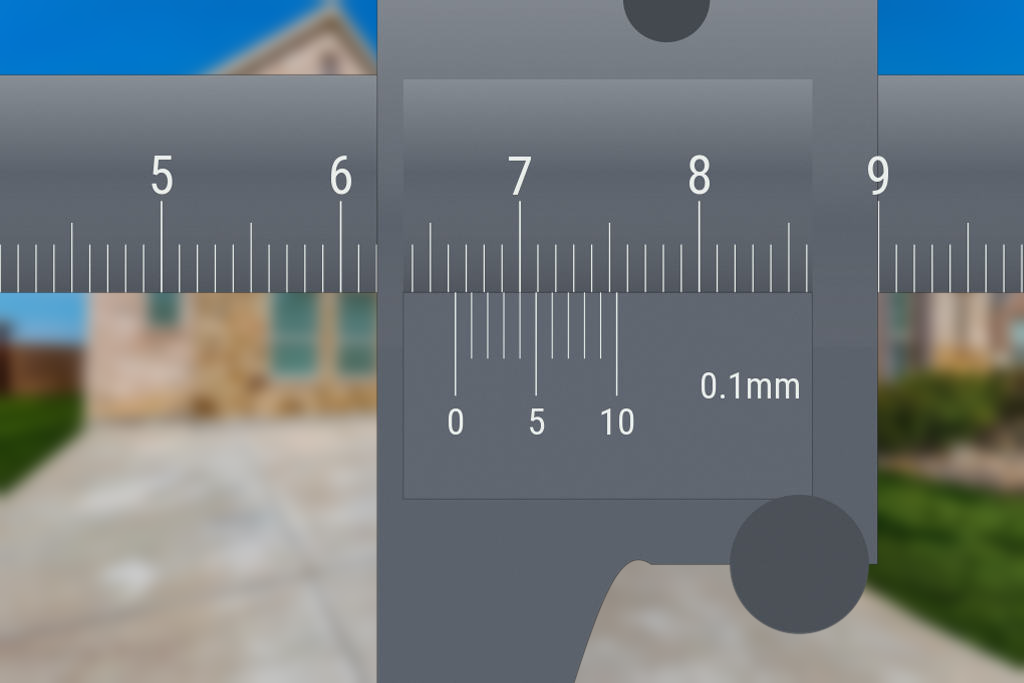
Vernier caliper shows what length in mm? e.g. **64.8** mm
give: **66.4** mm
